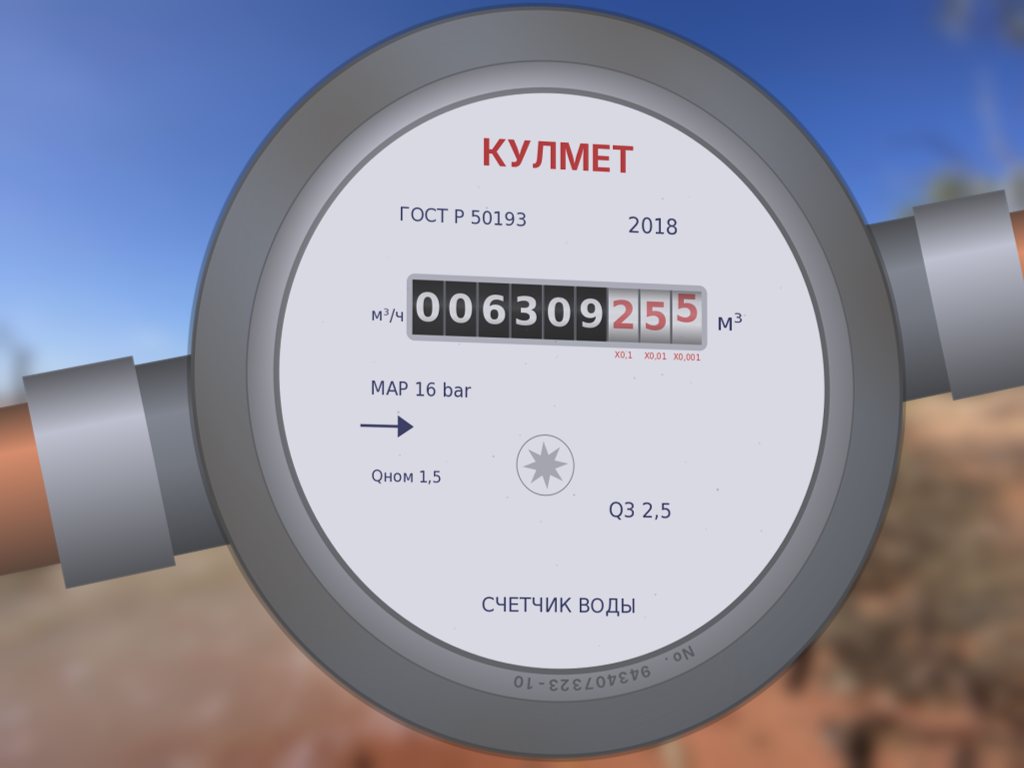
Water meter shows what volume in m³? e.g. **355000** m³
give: **6309.255** m³
